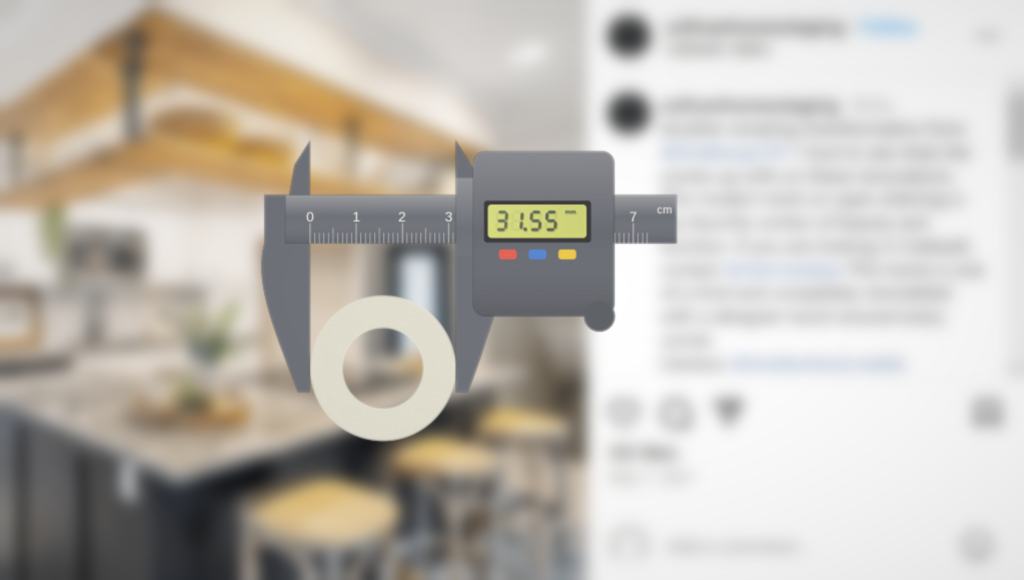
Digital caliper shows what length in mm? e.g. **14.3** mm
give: **31.55** mm
